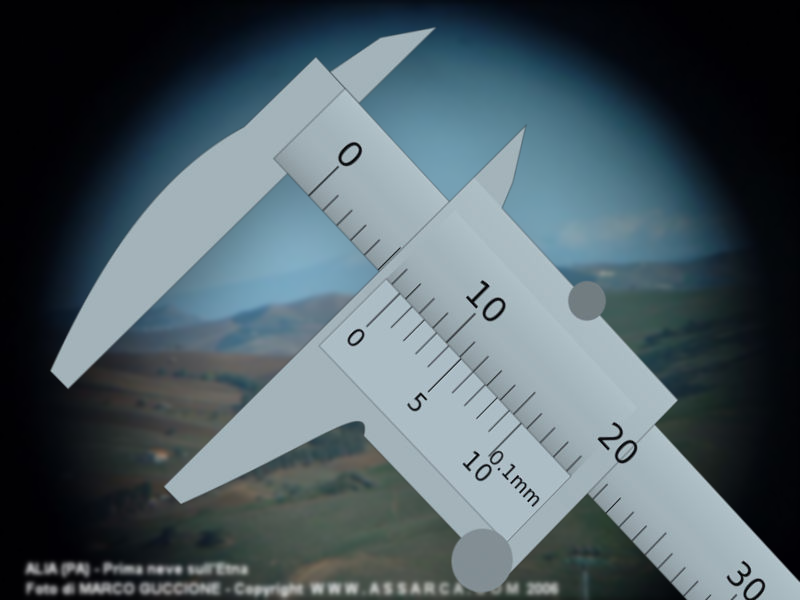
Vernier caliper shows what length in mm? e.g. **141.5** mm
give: **6.6** mm
